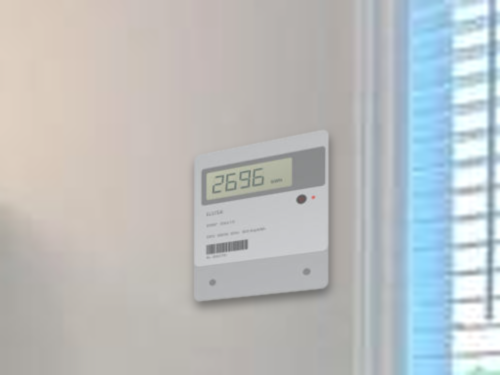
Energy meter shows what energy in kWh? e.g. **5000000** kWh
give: **2696** kWh
